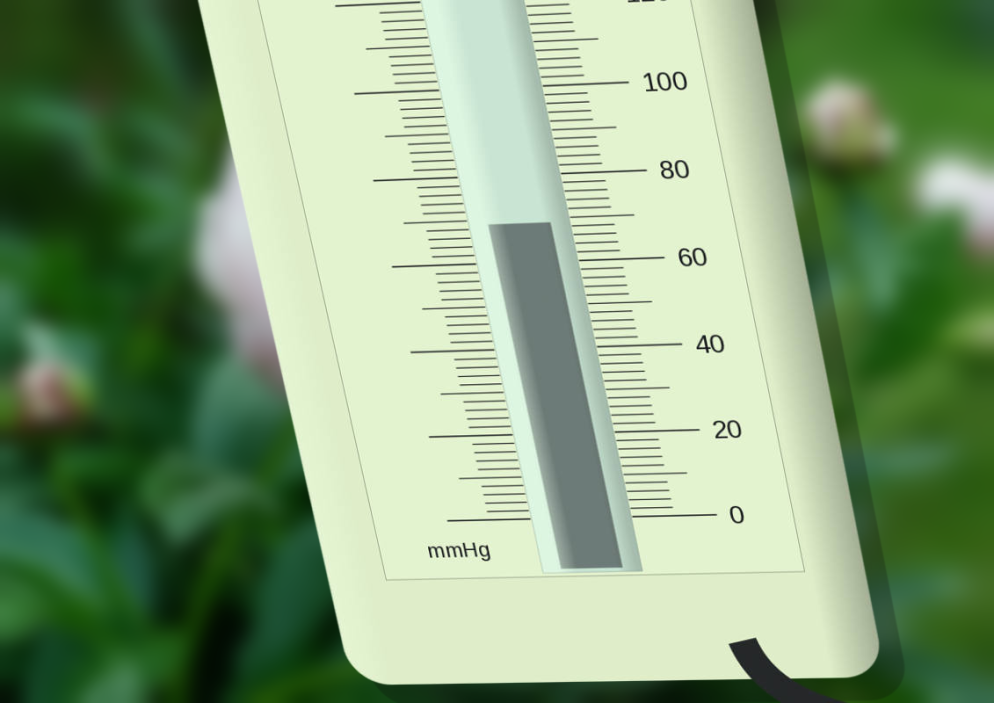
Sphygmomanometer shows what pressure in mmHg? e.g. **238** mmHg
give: **69** mmHg
